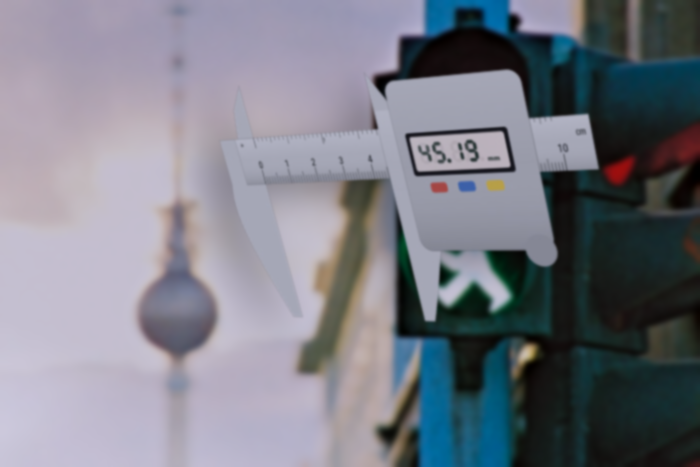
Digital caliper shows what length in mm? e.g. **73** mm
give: **45.19** mm
